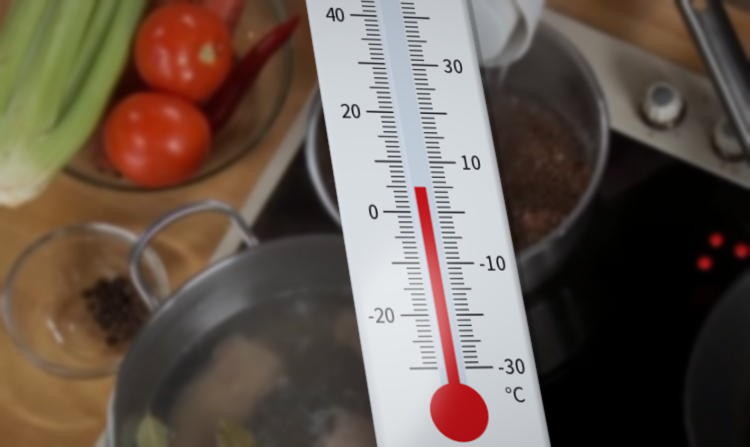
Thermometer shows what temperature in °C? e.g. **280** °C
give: **5** °C
